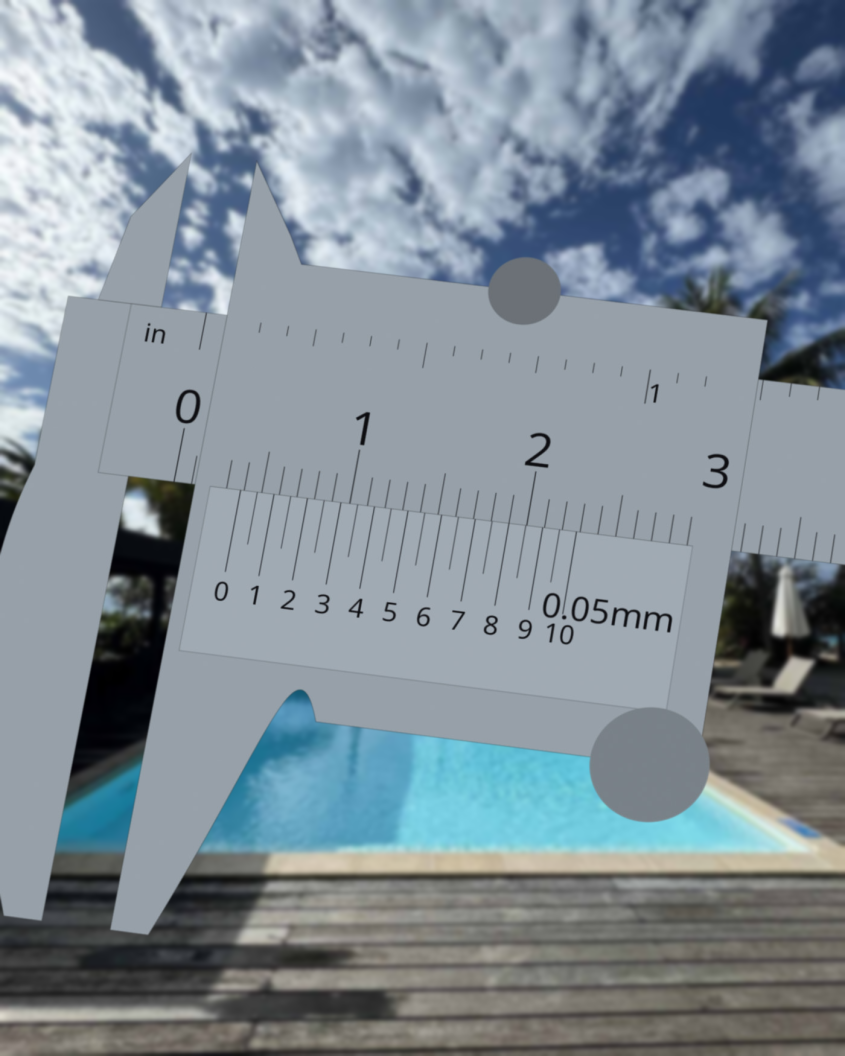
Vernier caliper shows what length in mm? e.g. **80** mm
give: **3.8** mm
